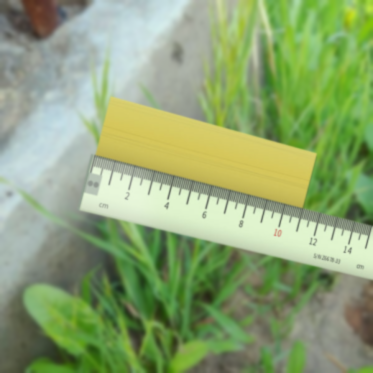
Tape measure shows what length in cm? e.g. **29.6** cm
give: **11** cm
